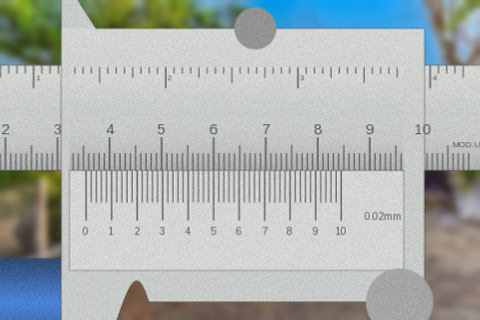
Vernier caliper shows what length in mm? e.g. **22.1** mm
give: **35.5** mm
